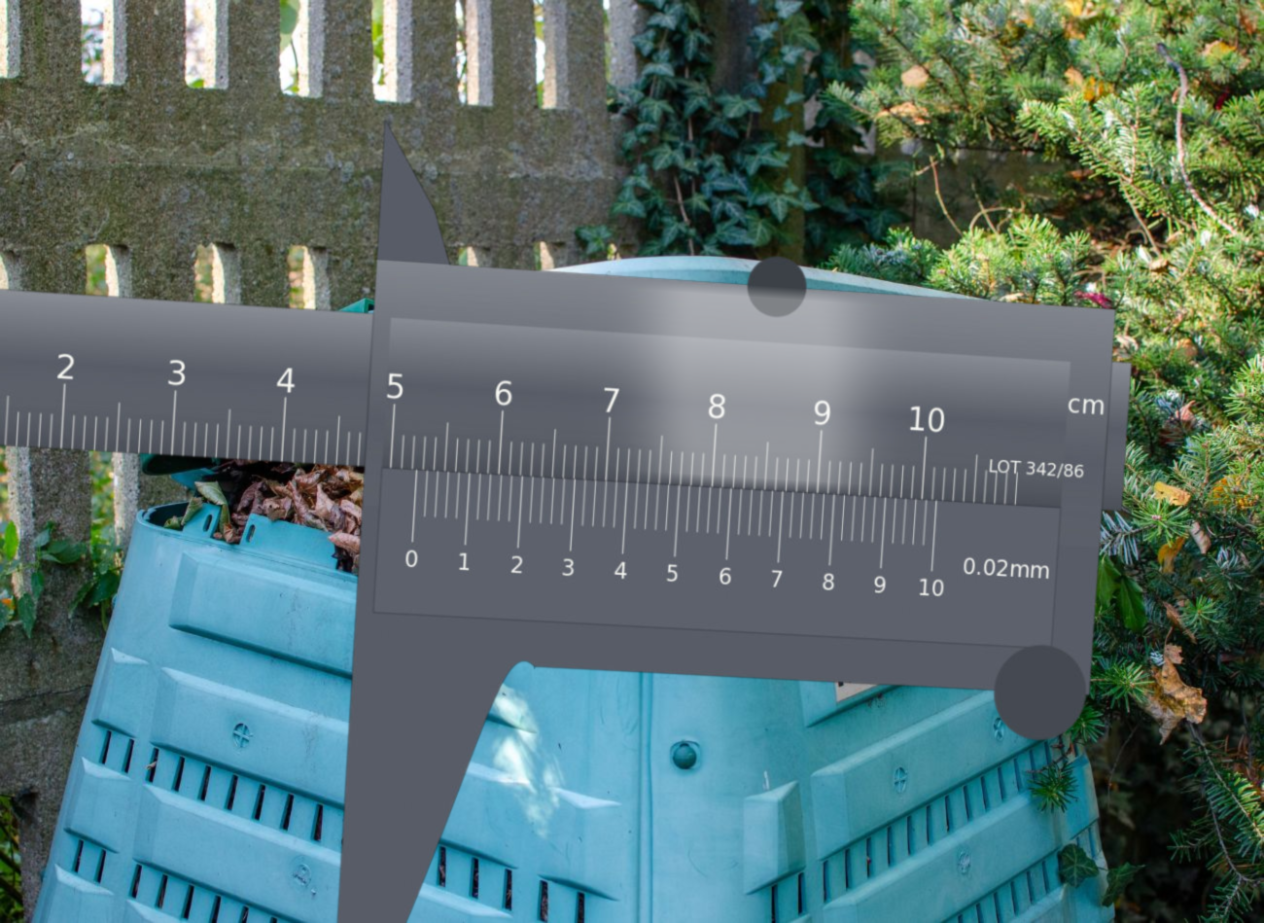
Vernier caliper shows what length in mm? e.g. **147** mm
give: **52.4** mm
